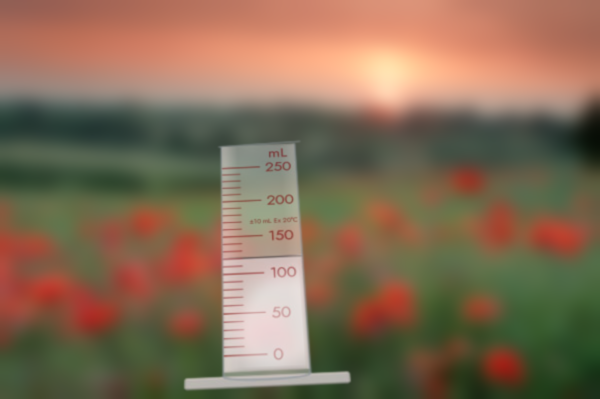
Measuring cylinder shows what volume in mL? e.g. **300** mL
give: **120** mL
